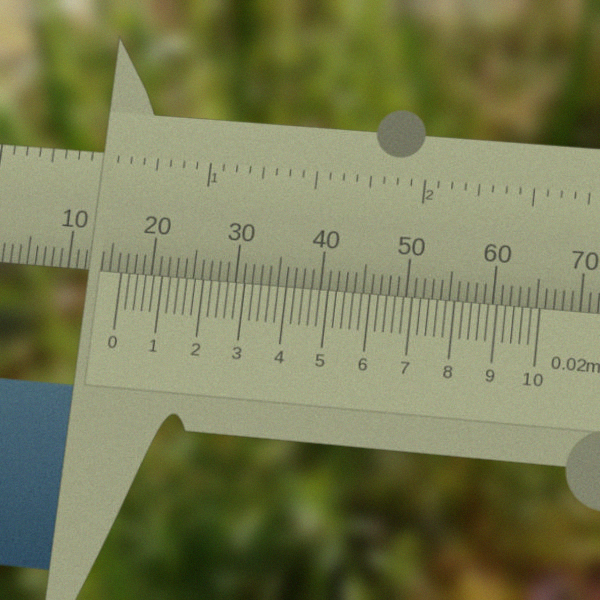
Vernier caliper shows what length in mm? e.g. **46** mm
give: **16.4** mm
